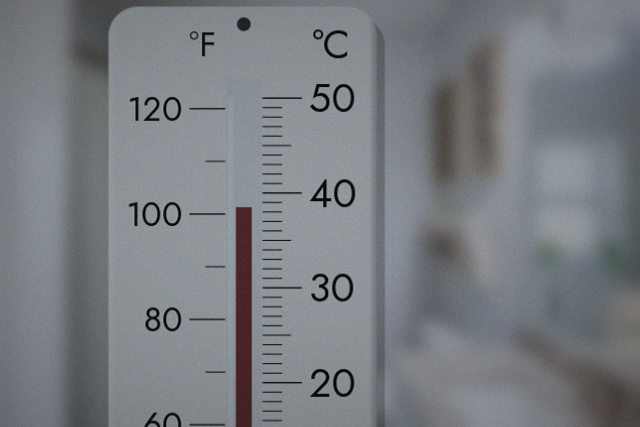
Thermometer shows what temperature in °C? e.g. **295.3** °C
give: **38.5** °C
